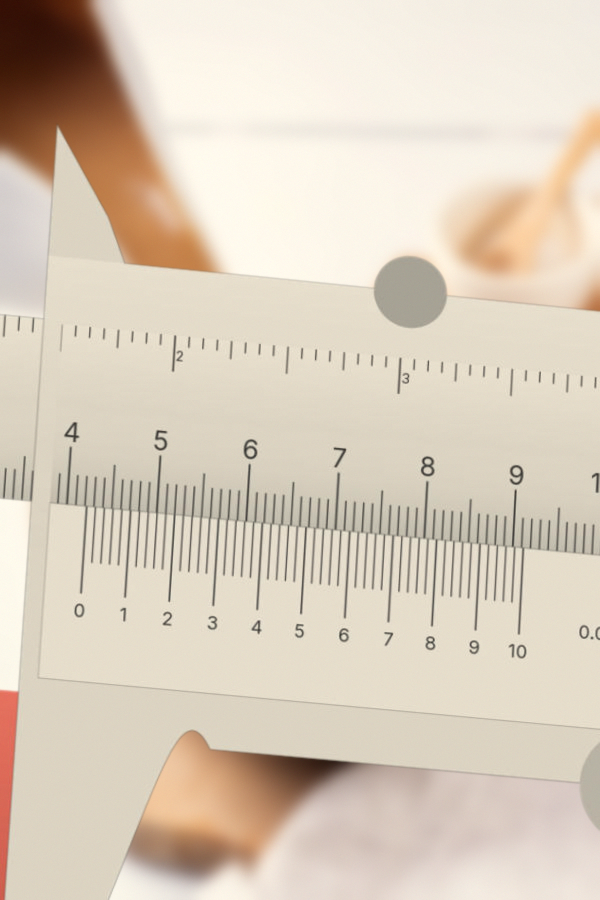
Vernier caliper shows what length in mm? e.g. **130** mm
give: **42.2** mm
